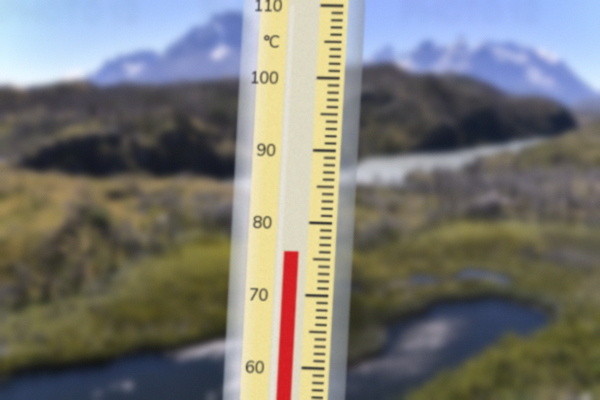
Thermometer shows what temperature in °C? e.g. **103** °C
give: **76** °C
